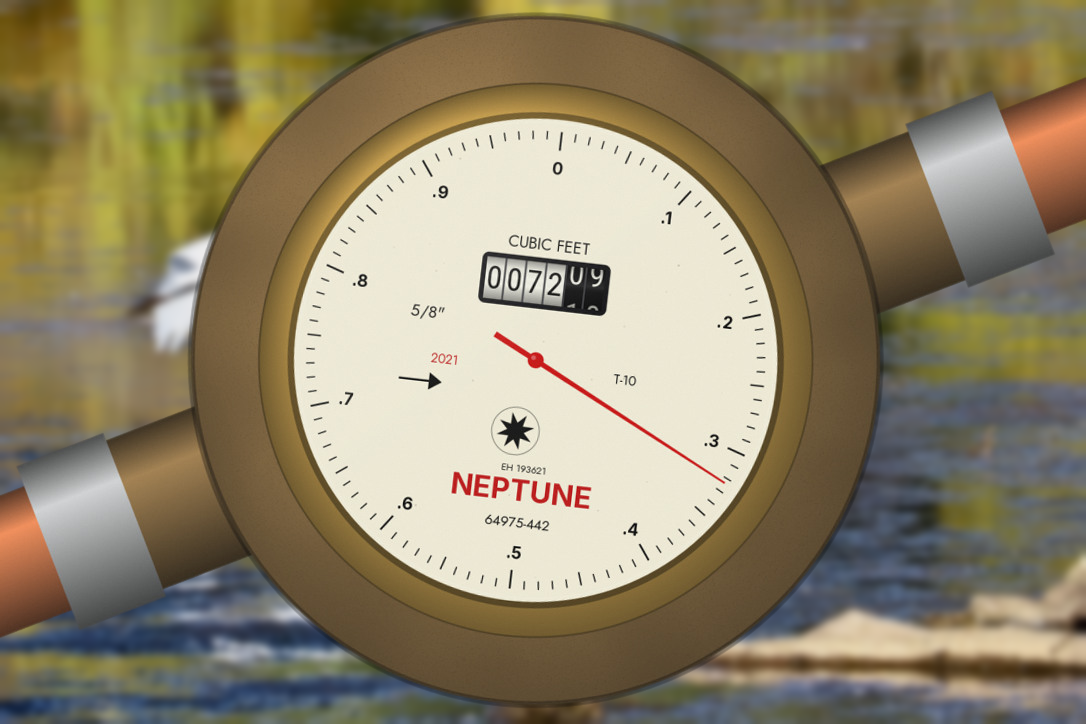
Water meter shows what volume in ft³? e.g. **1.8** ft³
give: **7209.32** ft³
